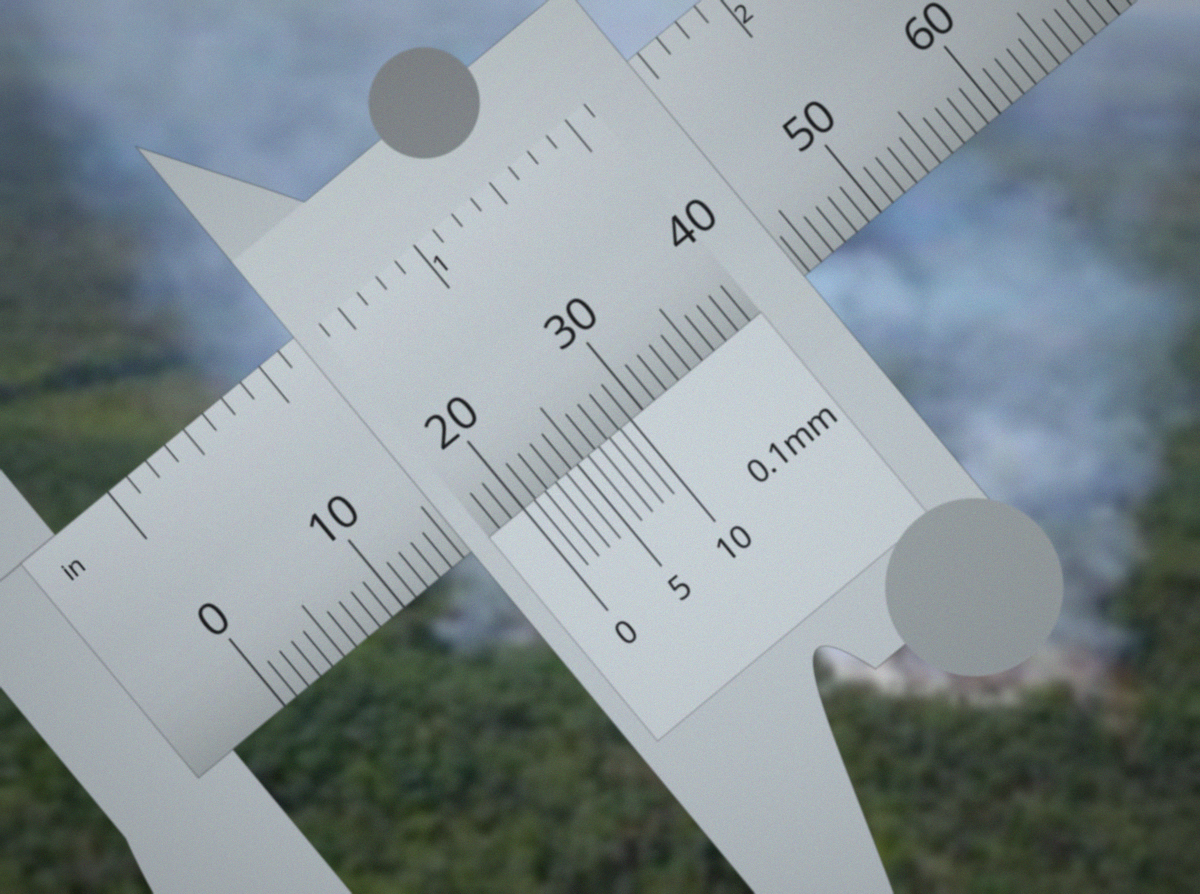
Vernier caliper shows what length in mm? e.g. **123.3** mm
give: **20.0** mm
